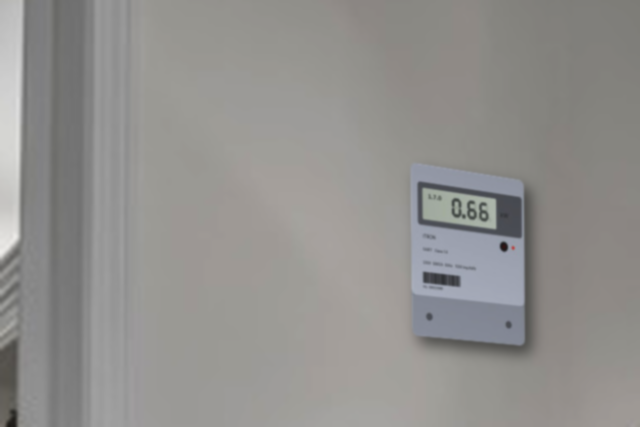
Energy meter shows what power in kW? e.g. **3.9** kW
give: **0.66** kW
